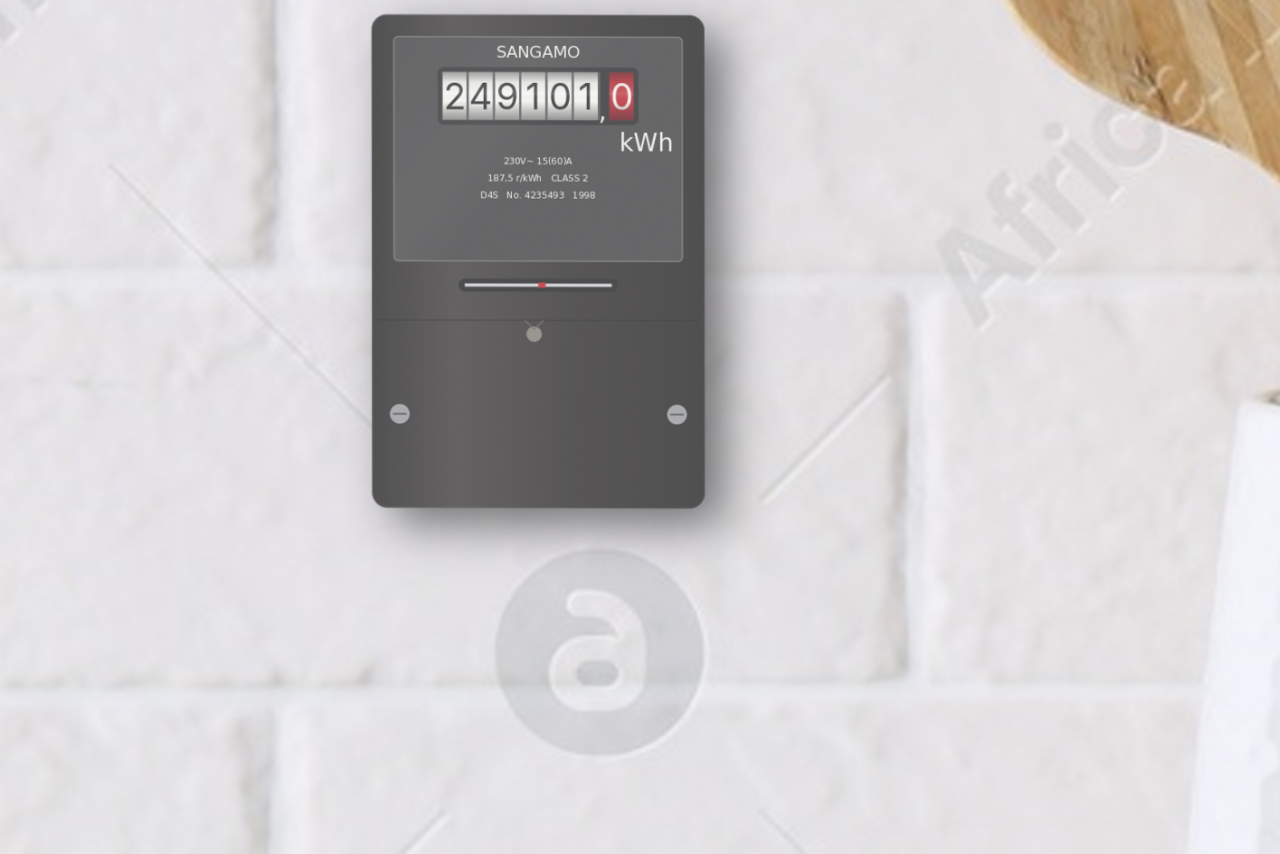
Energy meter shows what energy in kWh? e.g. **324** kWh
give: **249101.0** kWh
